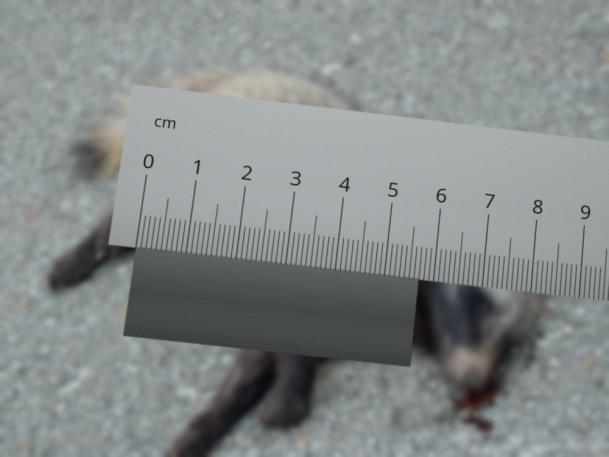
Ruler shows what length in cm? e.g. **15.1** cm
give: **5.7** cm
